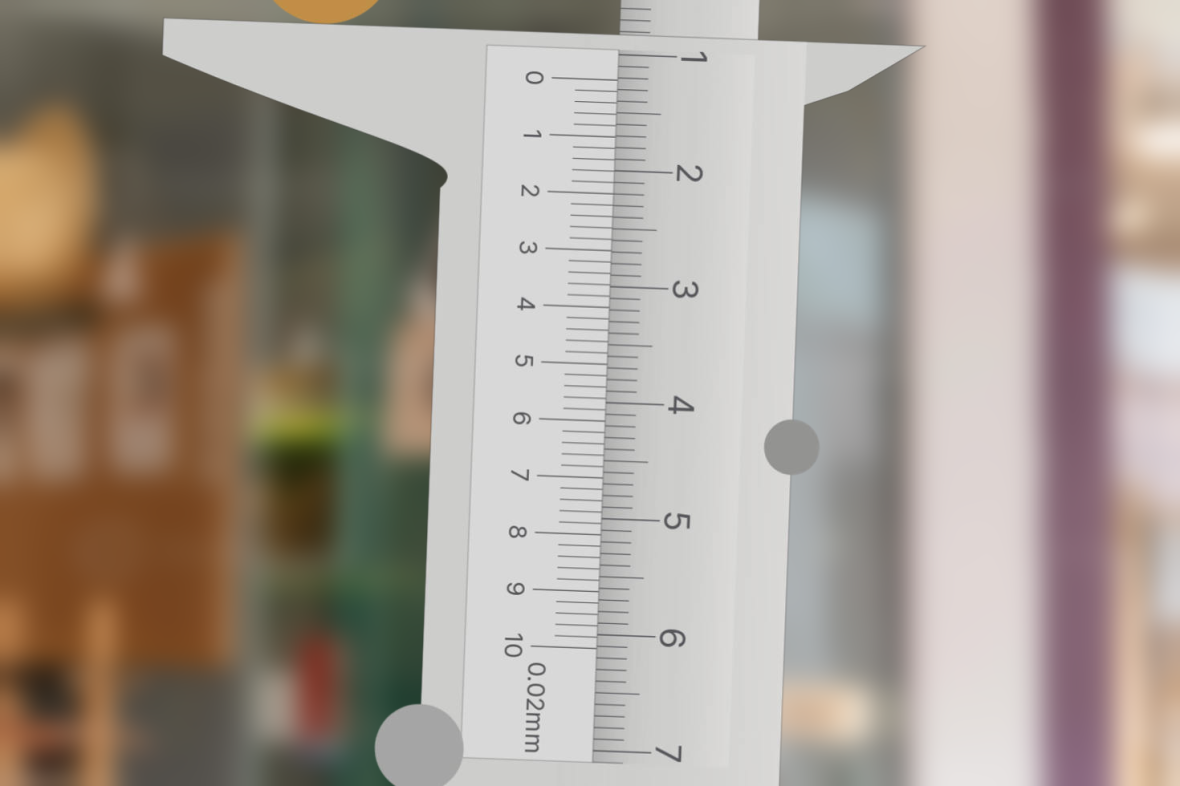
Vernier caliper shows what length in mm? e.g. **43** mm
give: **12.2** mm
